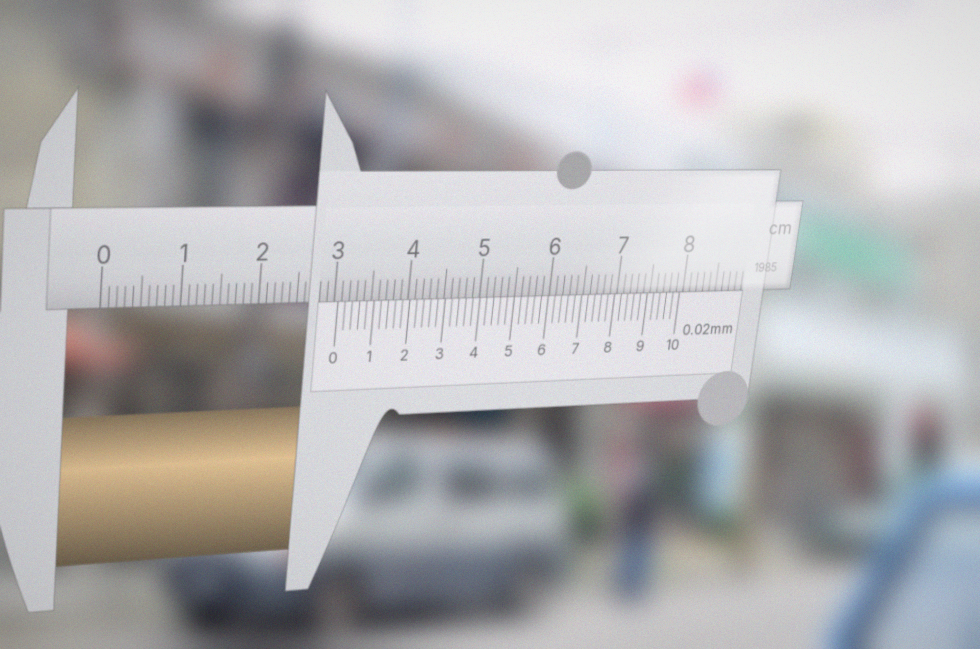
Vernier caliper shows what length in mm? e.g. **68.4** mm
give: **30.5** mm
